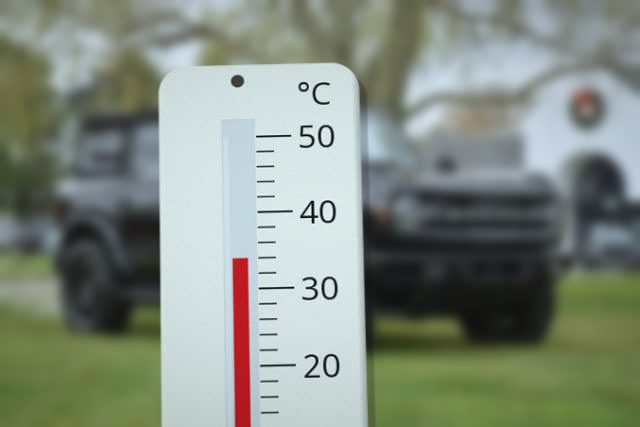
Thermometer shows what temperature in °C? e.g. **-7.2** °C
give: **34** °C
